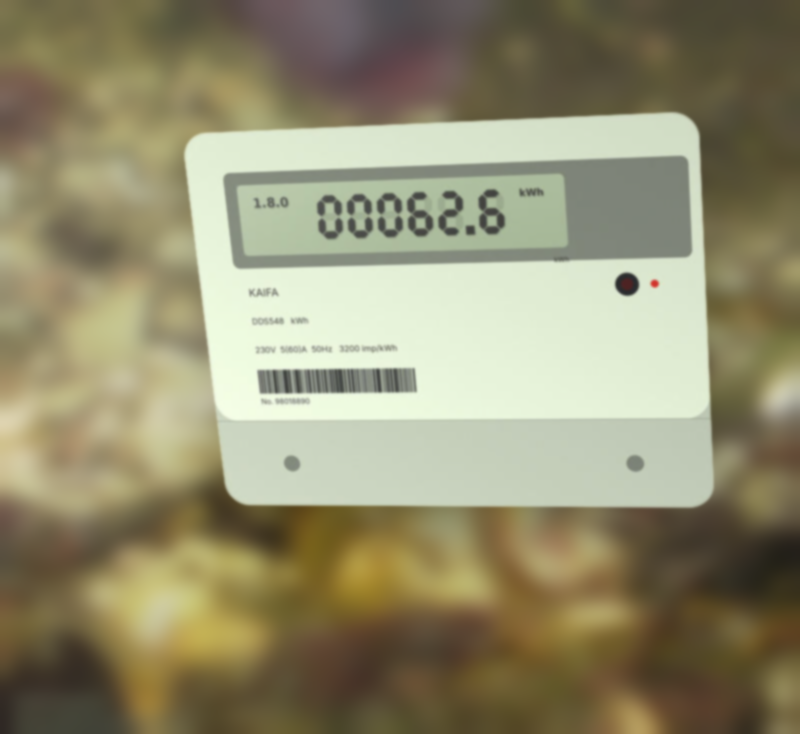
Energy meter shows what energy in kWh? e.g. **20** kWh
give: **62.6** kWh
